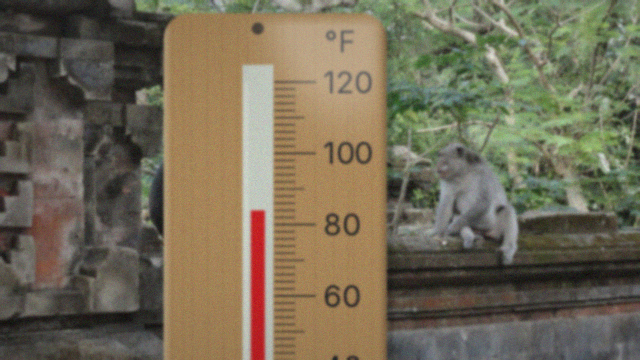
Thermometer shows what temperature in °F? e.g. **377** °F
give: **84** °F
